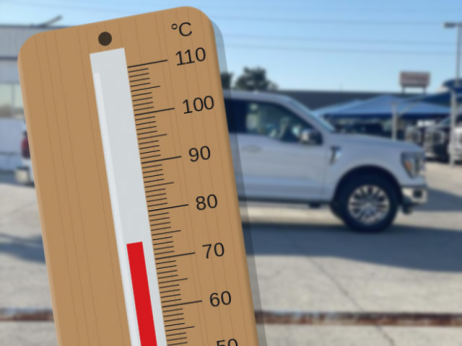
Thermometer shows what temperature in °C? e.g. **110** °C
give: **74** °C
